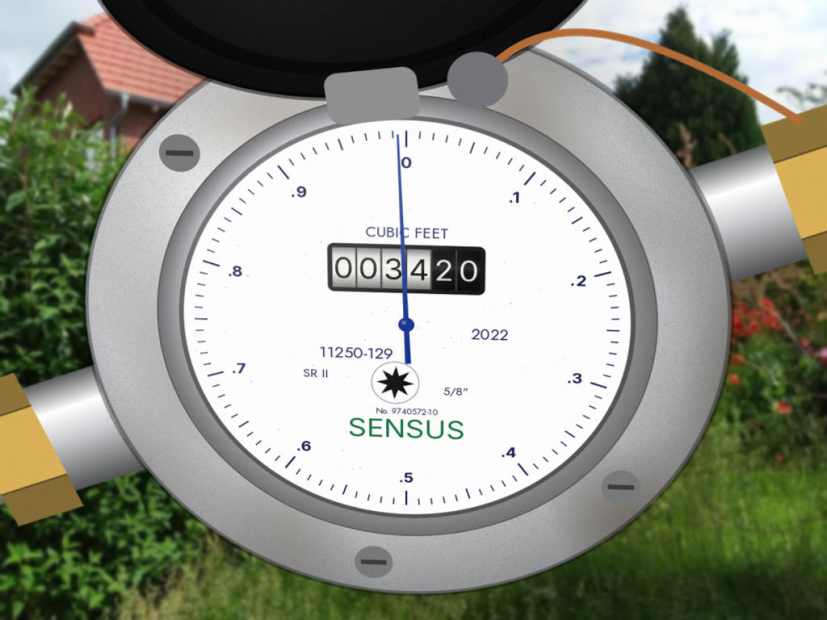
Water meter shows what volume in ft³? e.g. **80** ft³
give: **3419.99** ft³
